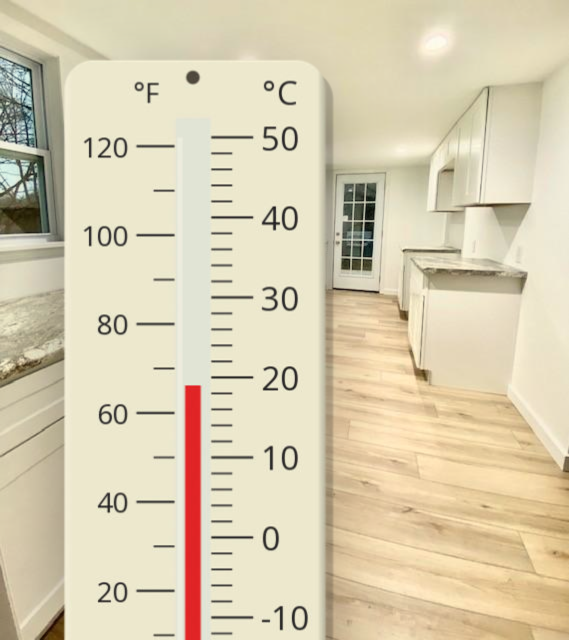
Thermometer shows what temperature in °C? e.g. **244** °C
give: **19** °C
